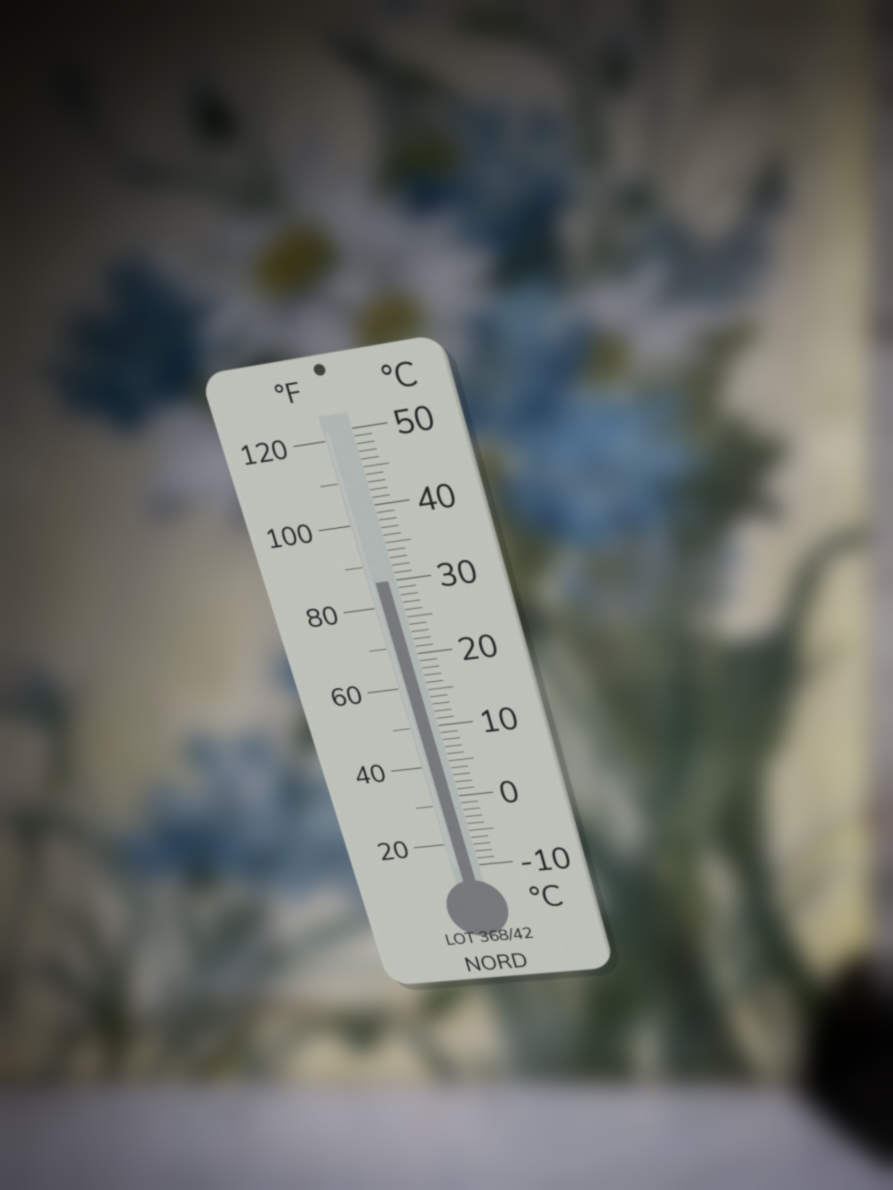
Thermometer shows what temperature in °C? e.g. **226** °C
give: **30** °C
